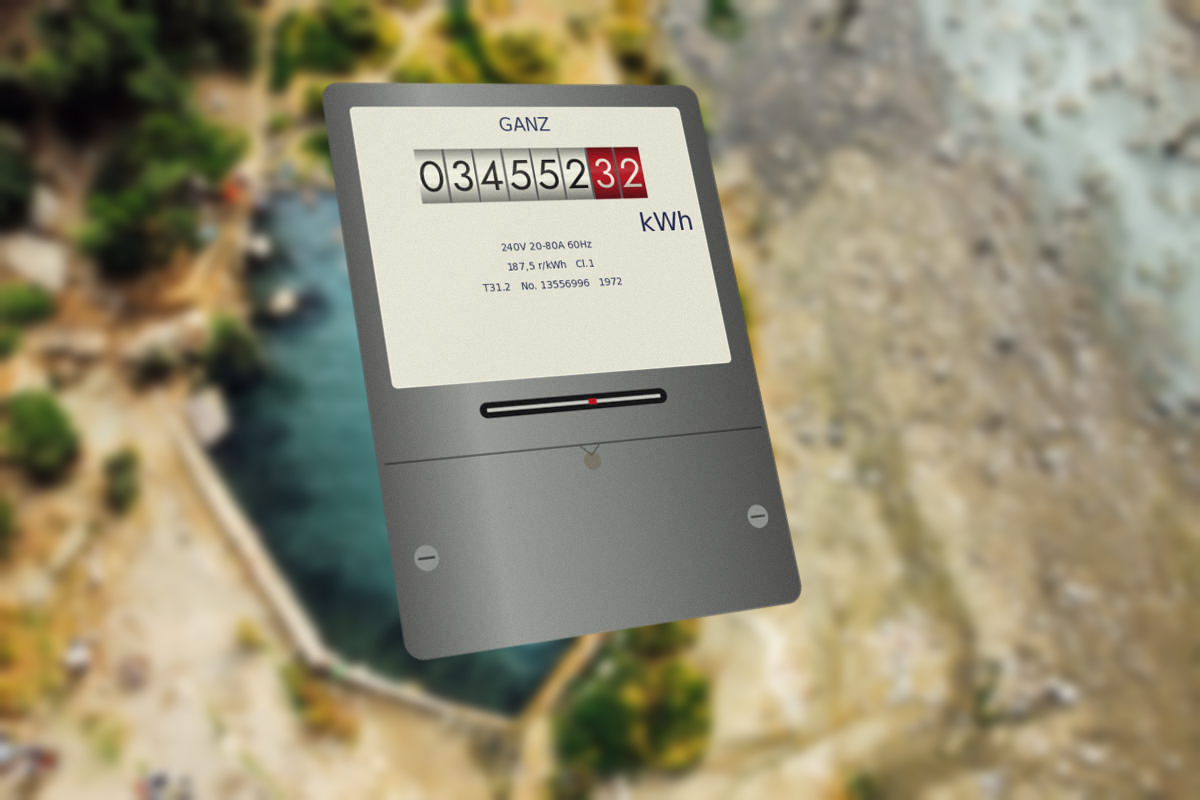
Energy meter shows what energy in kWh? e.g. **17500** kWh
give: **34552.32** kWh
